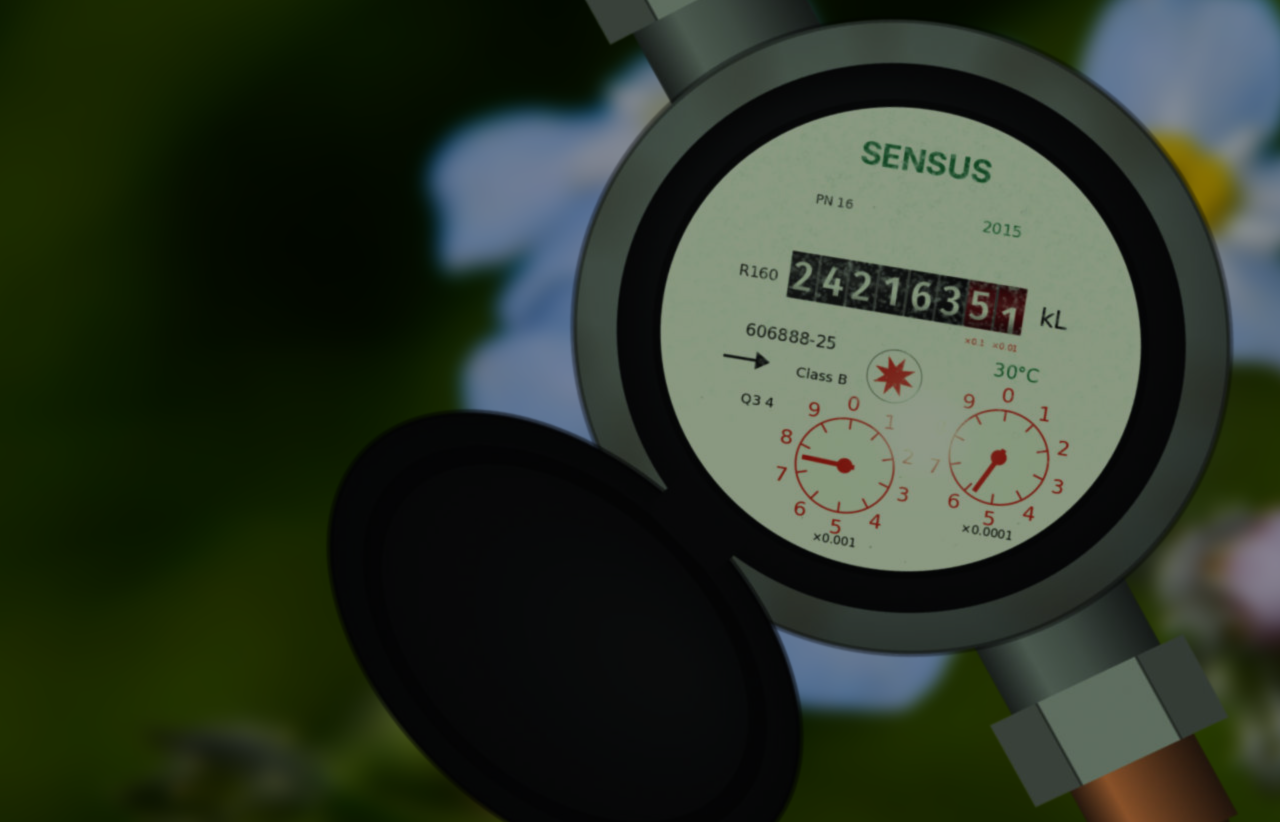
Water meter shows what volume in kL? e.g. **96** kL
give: **242163.5075** kL
